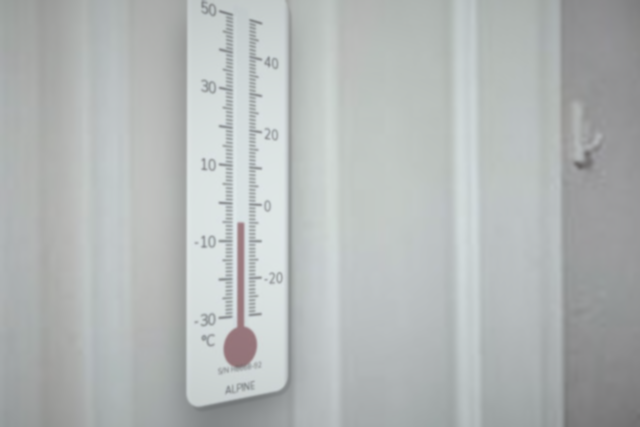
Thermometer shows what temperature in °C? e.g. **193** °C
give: **-5** °C
